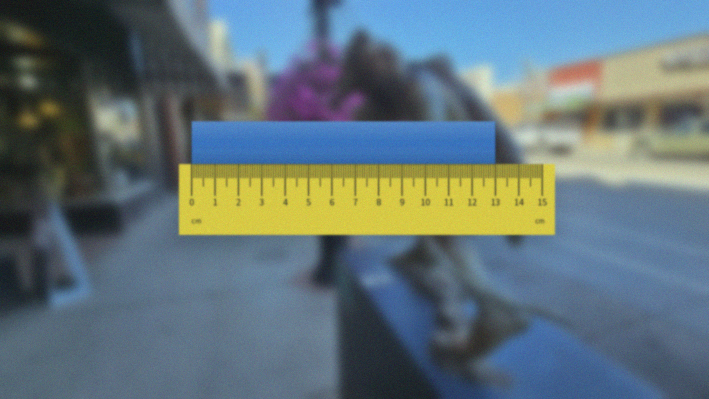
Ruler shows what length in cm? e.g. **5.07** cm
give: **13** cm
